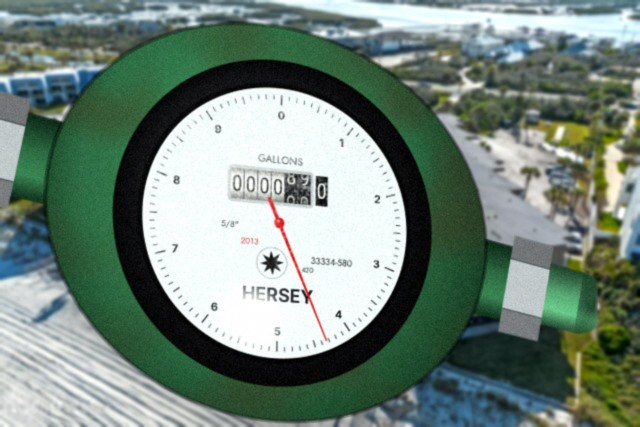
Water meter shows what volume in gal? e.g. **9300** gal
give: **894.3** gal
